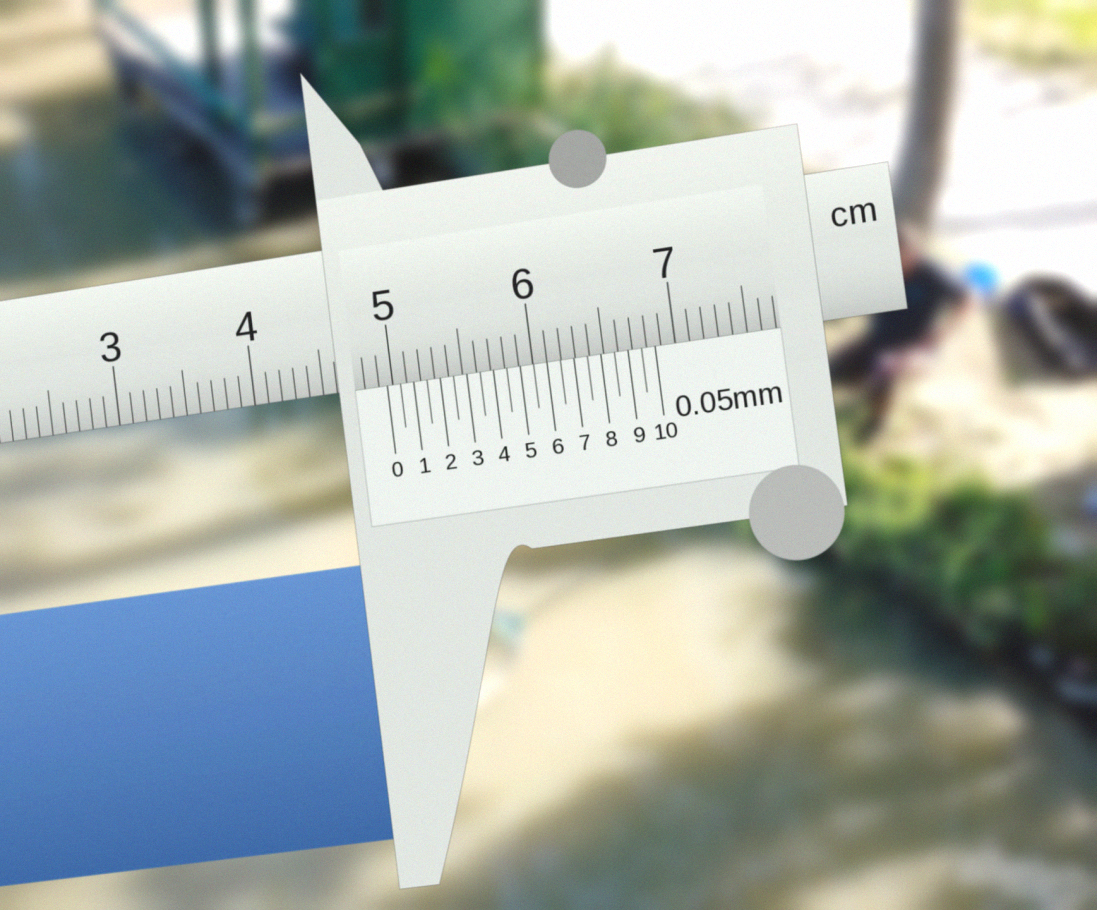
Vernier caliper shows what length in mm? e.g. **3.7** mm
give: **49.6** mm
